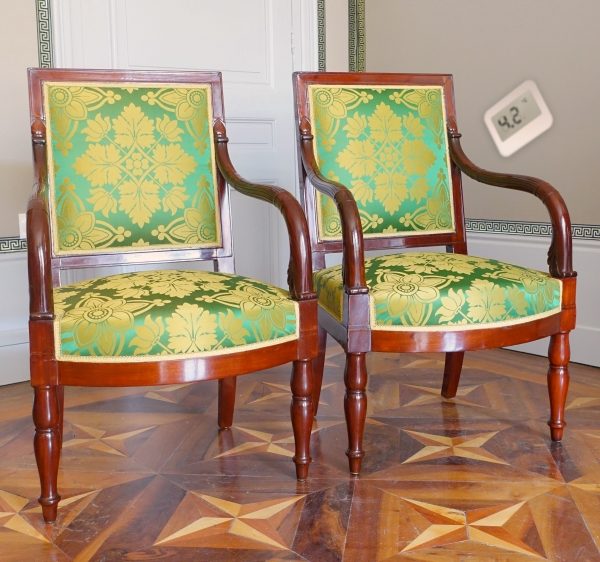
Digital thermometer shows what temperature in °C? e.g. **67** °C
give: **4.2** °C
